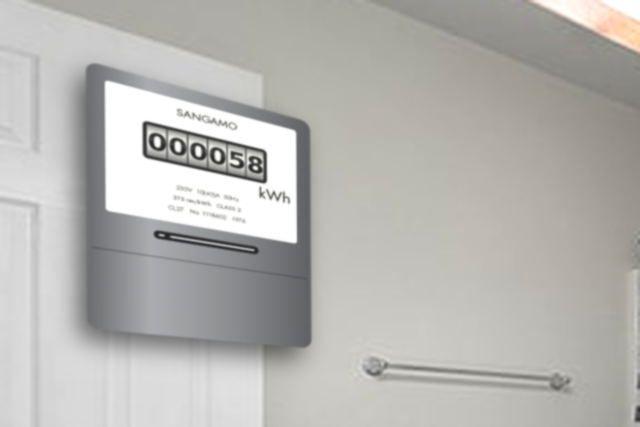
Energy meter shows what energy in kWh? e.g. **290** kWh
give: **58** kWh
